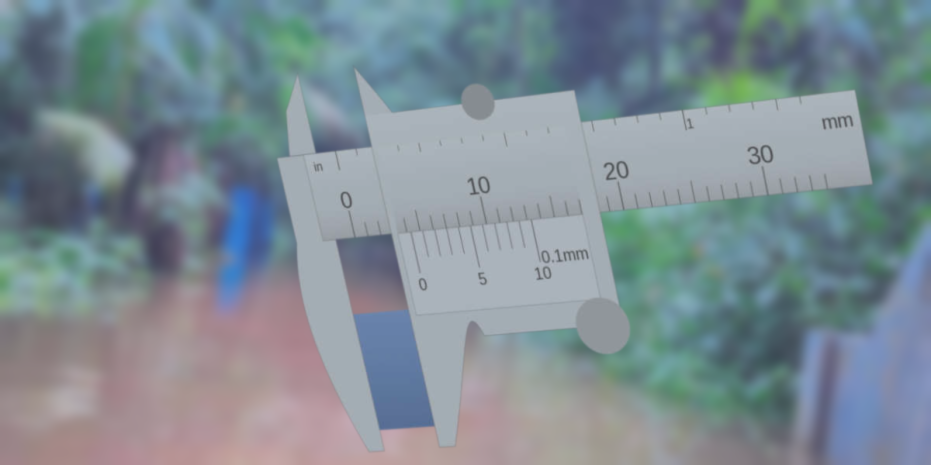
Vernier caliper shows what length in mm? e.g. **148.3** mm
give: **4.3** mm
